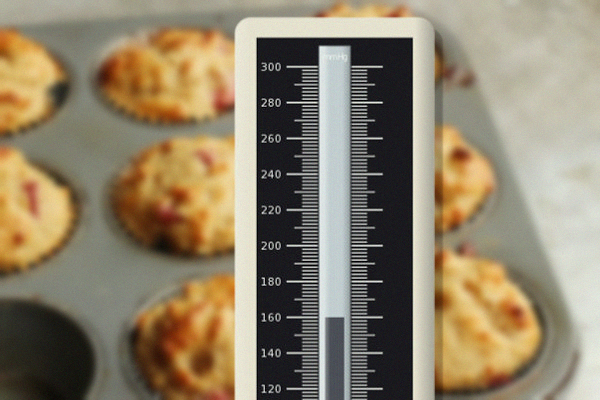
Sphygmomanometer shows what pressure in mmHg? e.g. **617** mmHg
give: **160** mmHg
